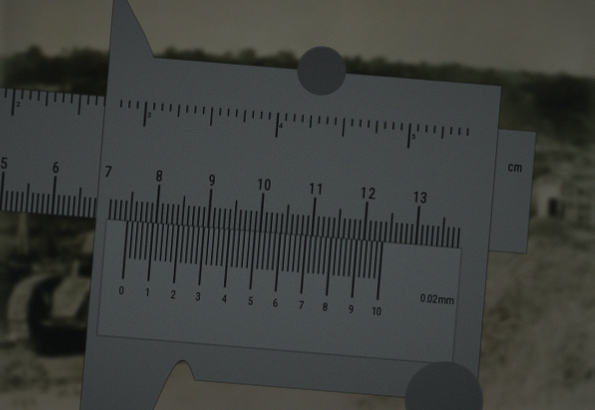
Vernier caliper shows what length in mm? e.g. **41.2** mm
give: **74.5** mm
